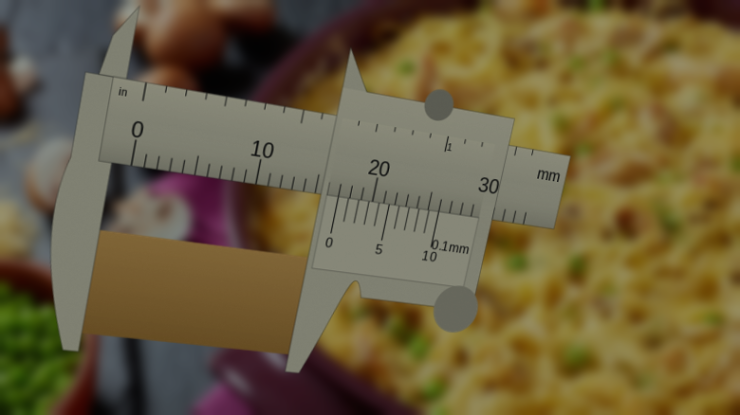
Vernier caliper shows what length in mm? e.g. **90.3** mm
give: **17.0** mm
